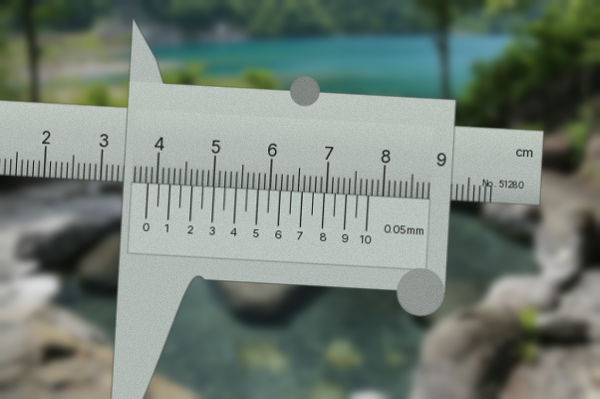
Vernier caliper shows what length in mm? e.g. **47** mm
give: **38.4** mm
